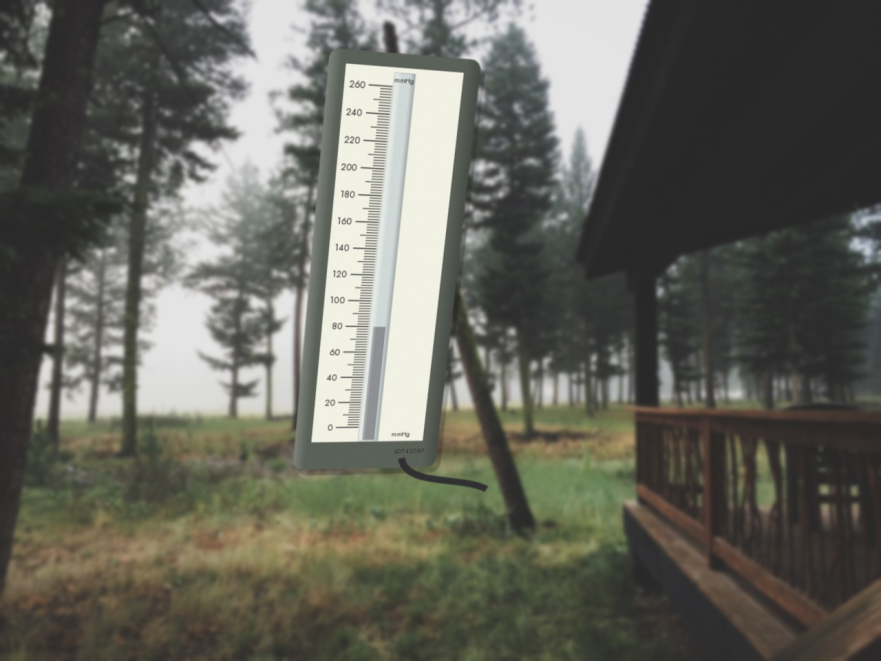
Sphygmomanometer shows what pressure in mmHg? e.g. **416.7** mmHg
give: **80** mmHg
